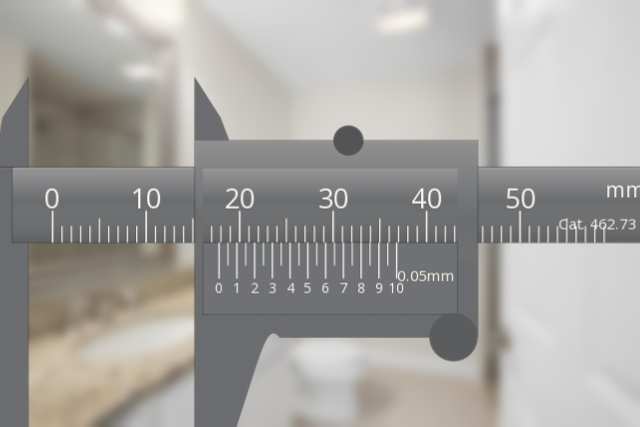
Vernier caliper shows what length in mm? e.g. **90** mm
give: **17.8** mm
